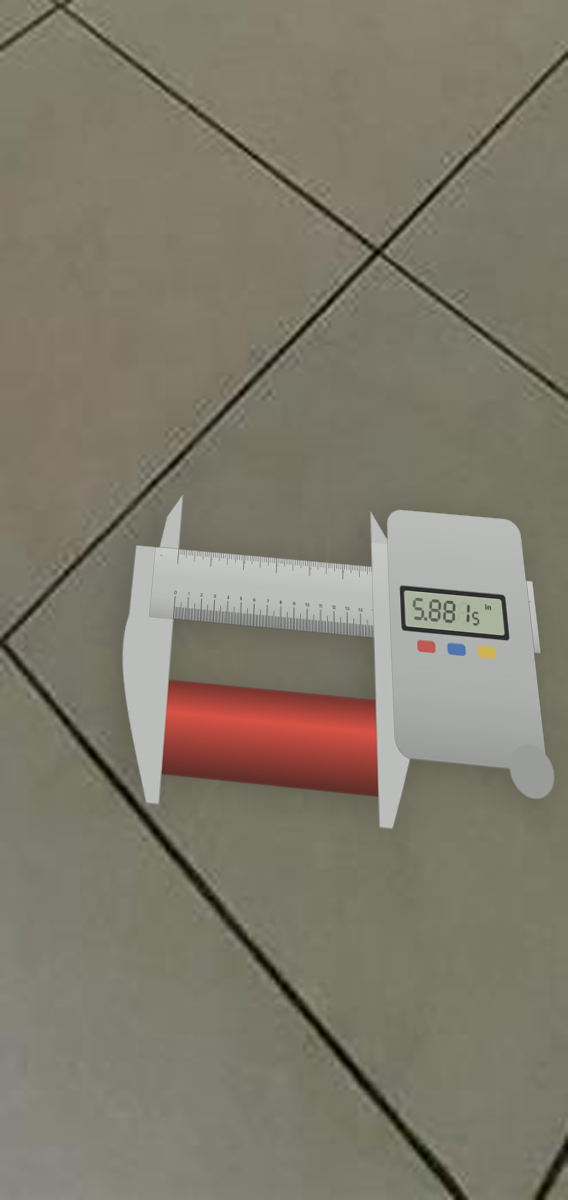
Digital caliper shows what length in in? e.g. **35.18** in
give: **5.8815** in
